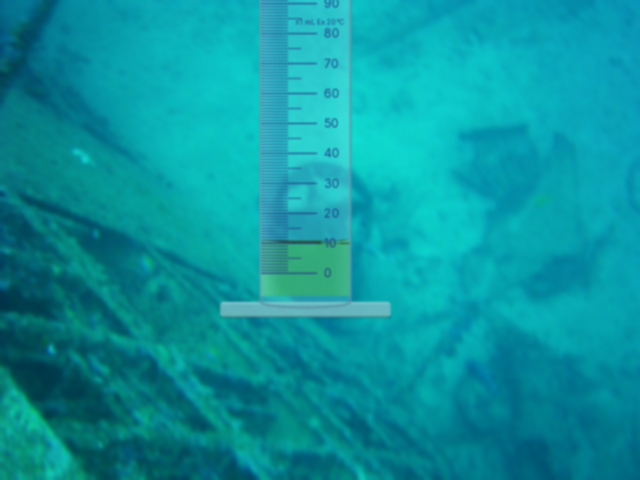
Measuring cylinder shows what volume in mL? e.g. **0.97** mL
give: **10** mL
